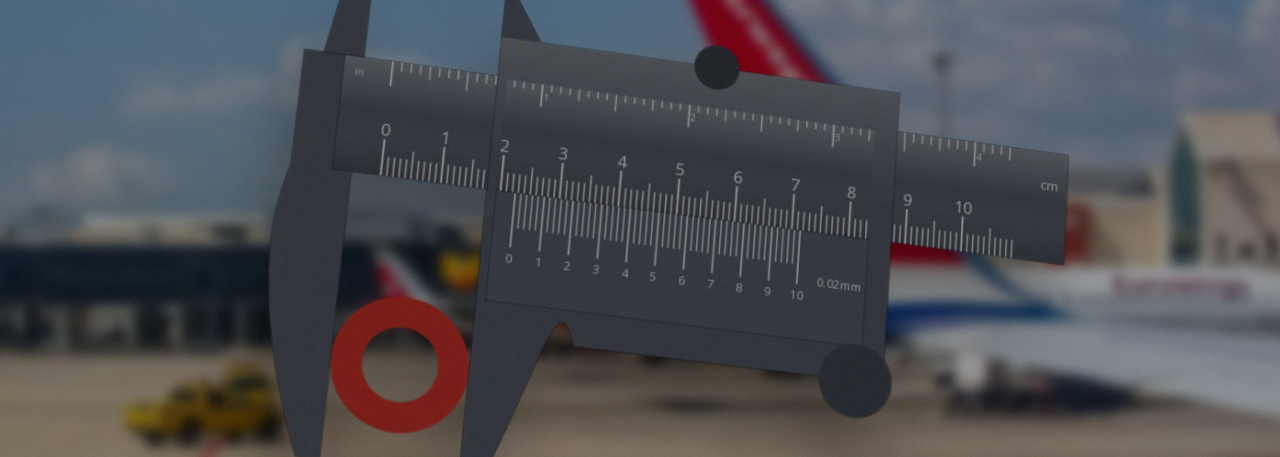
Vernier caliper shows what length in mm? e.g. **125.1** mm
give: **22.5** mm
